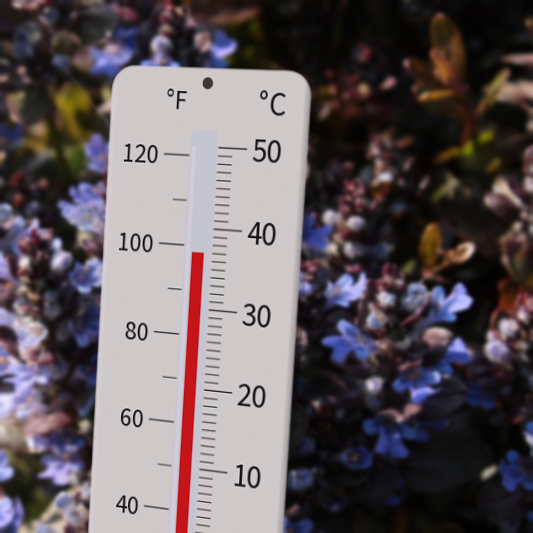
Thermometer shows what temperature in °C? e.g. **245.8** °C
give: **37** °C
